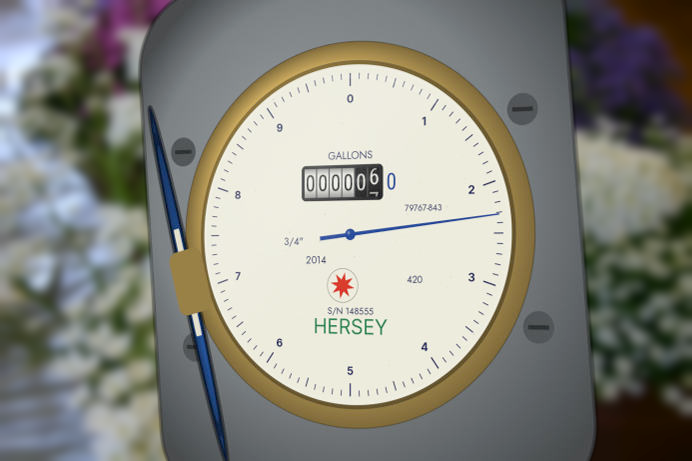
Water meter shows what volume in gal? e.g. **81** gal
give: **62.3** gal
